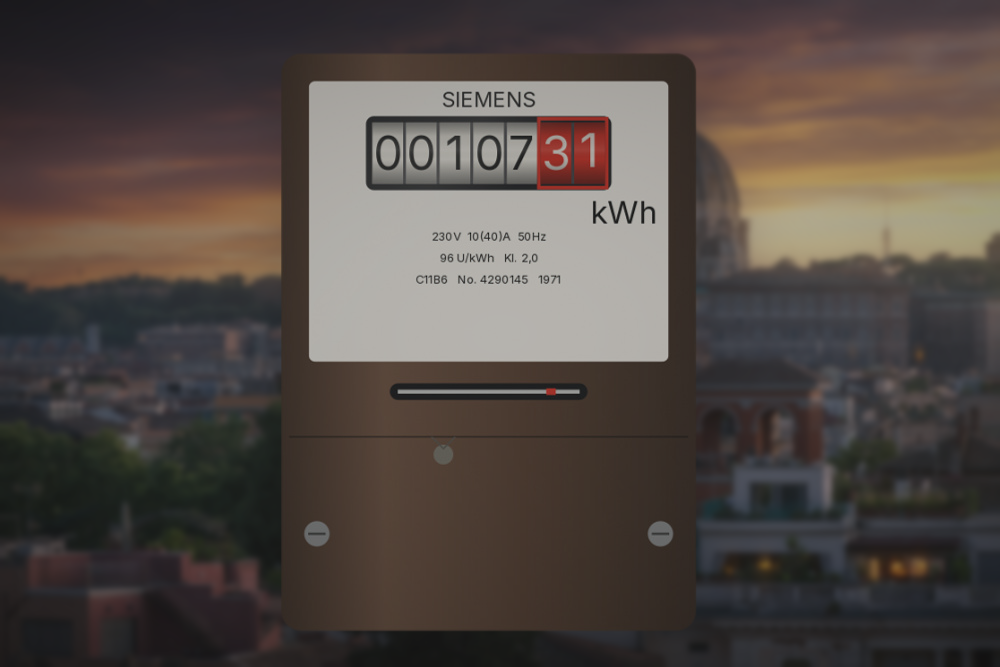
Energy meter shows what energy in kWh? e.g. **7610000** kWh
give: **107.31** kWh
